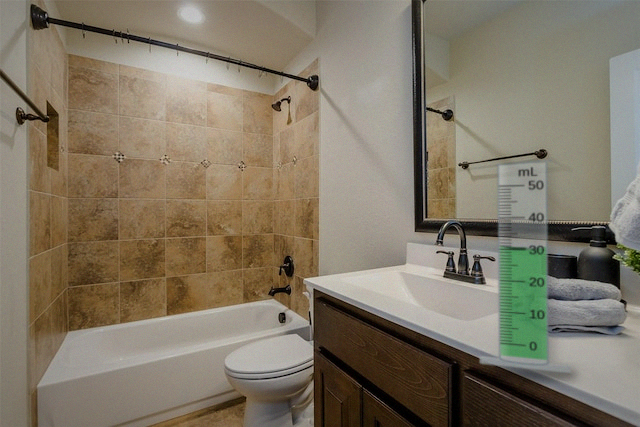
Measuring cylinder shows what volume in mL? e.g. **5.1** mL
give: **30** mL
